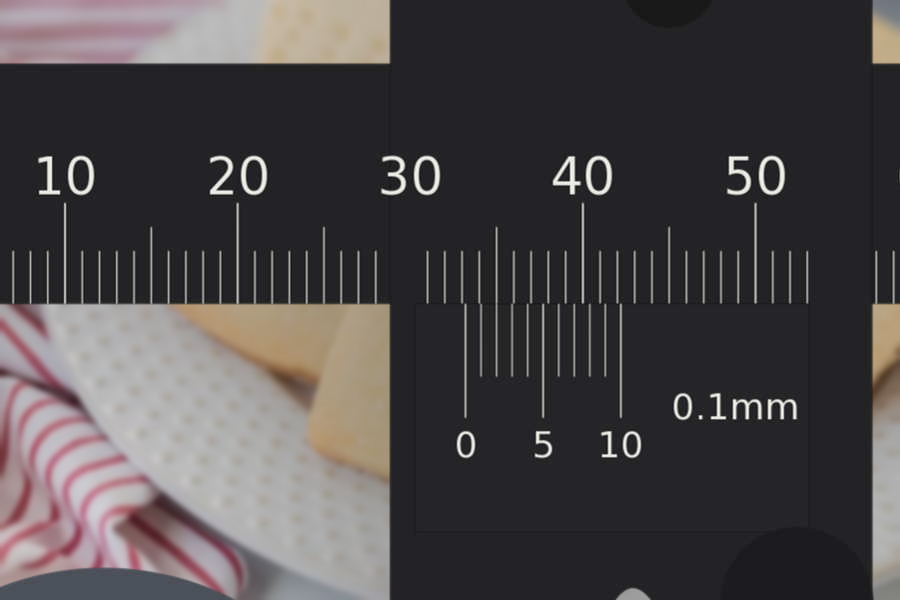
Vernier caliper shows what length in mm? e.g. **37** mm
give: **33.2** mm
